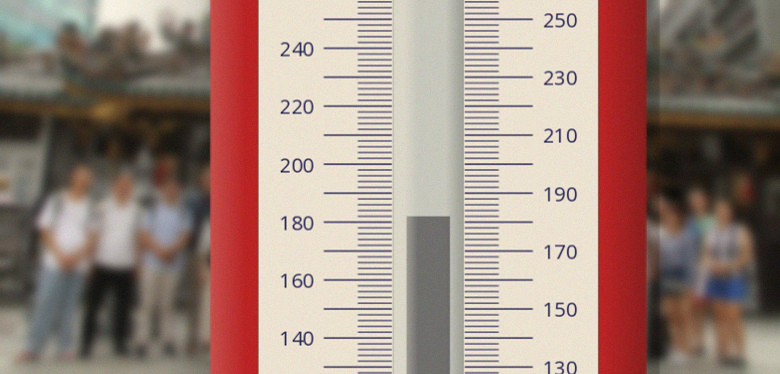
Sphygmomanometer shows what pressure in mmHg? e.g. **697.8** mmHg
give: **182** mmHg
